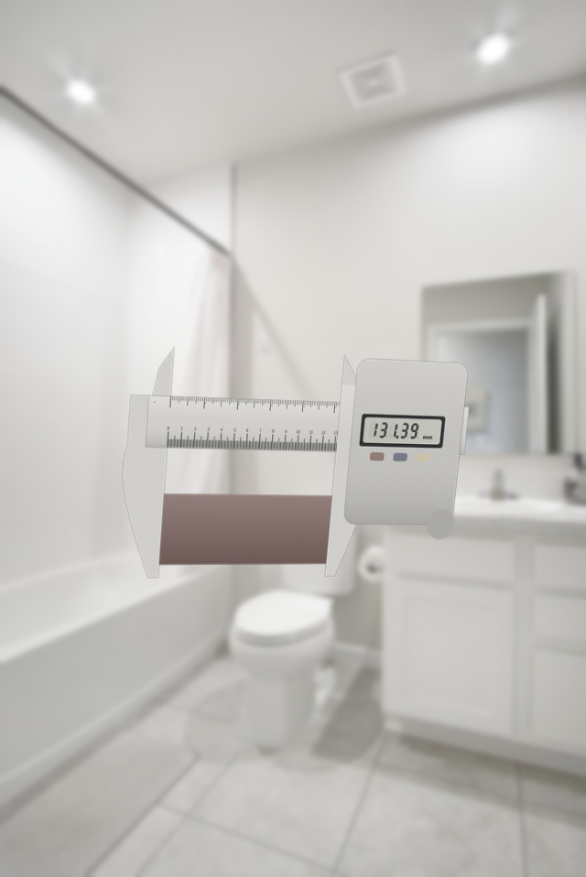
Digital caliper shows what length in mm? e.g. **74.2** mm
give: **131.39** mm
